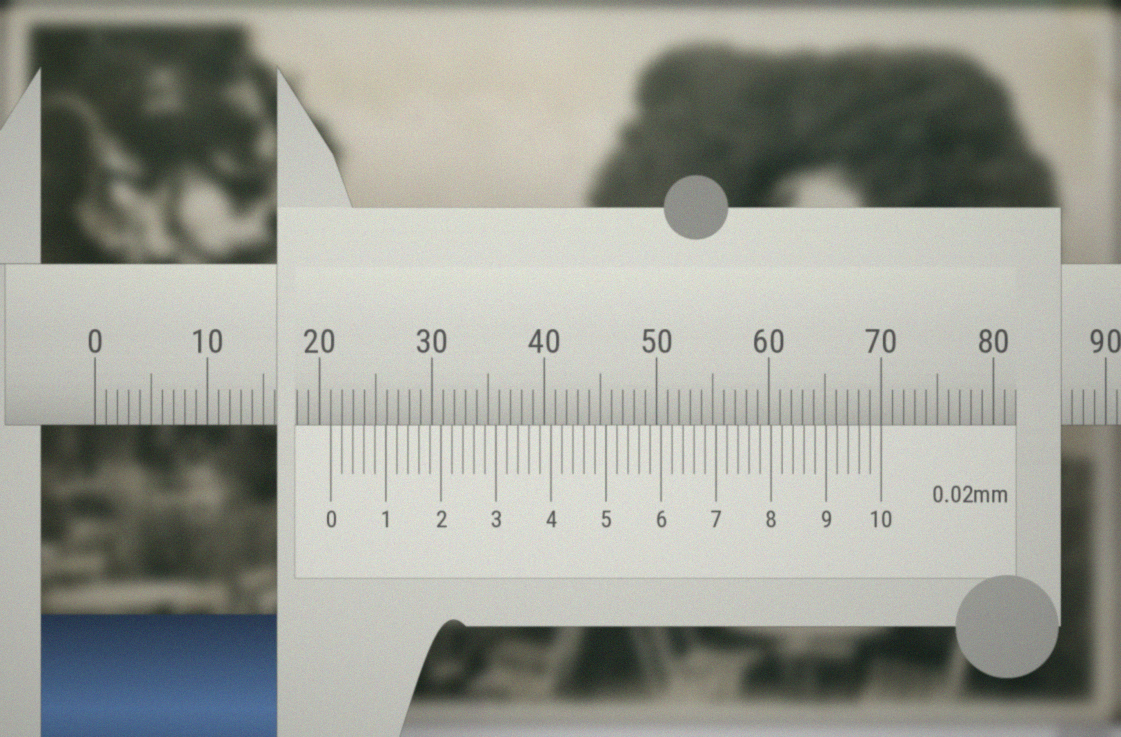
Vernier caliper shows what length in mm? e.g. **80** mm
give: **21.0** mm
